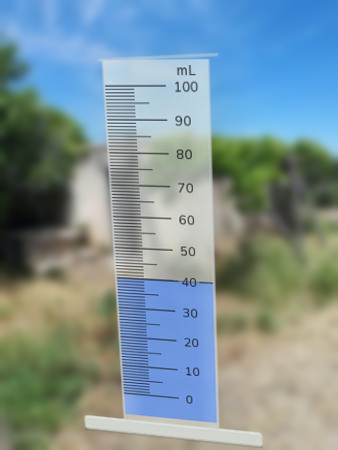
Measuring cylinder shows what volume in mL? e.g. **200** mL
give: **40** mL
